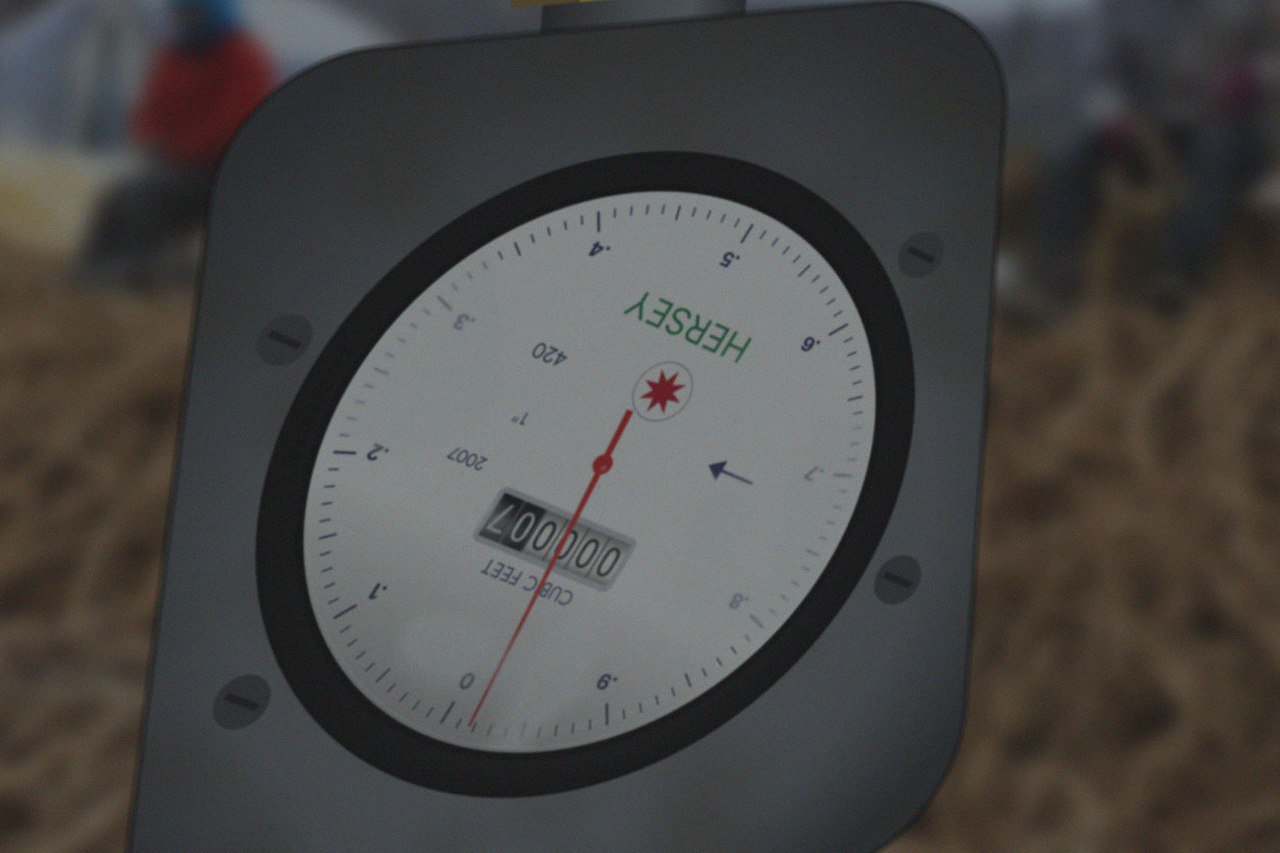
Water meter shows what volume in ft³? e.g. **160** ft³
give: **6.98** ft³
